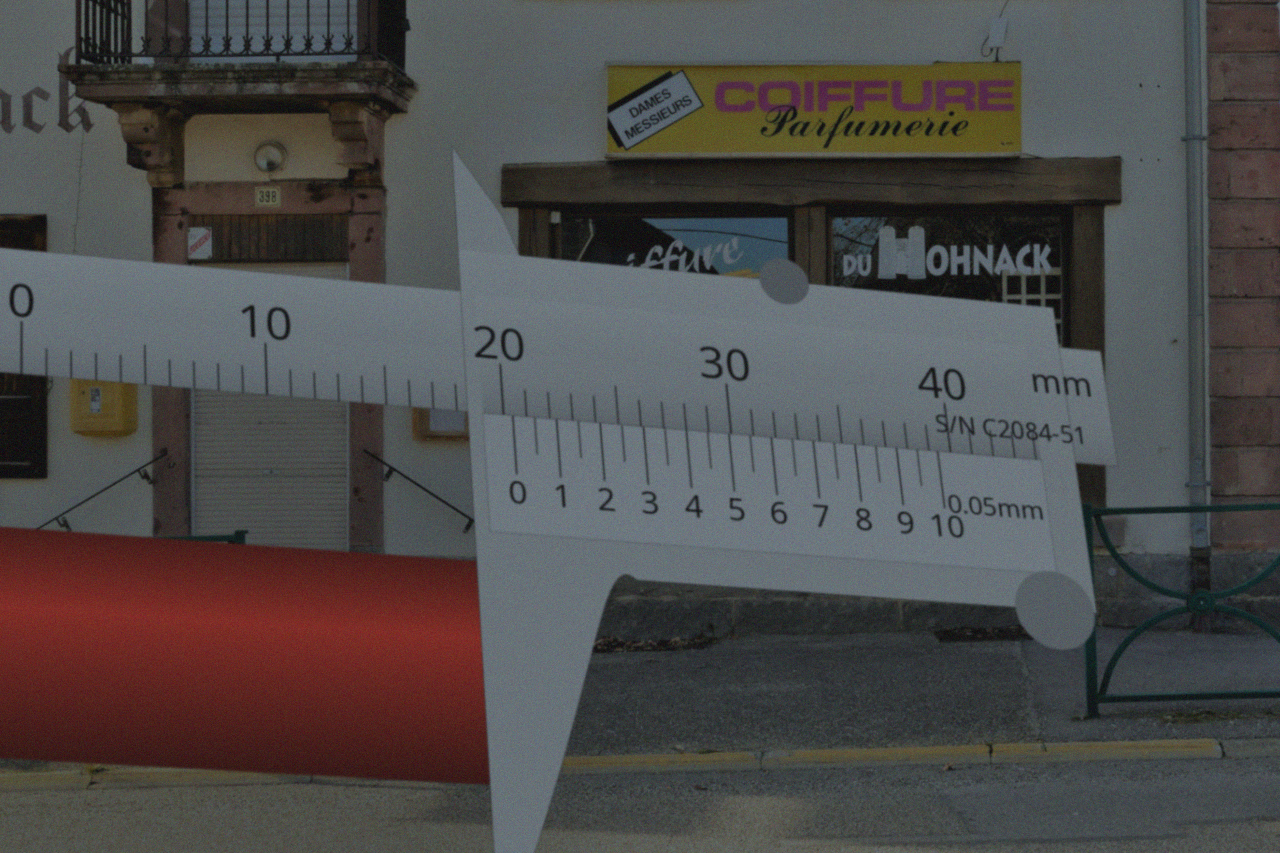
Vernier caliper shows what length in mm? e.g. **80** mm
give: **20.4** mm
